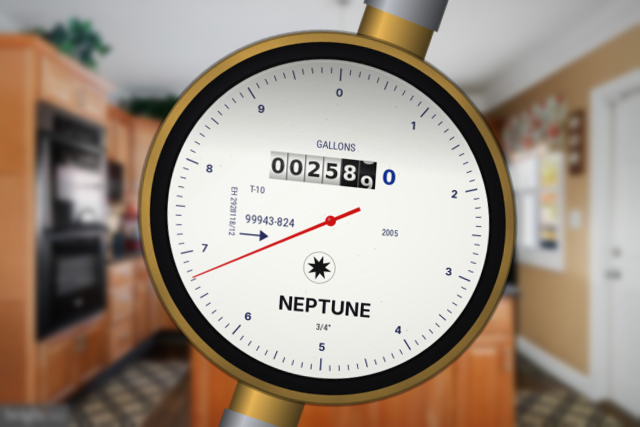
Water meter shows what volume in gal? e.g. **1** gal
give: **25886.7** gal
